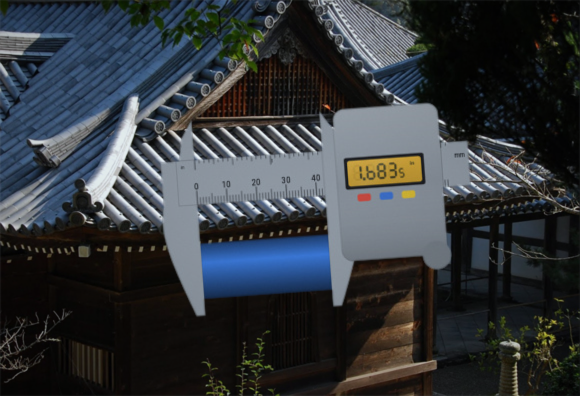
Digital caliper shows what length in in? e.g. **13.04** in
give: **1.6835** in
